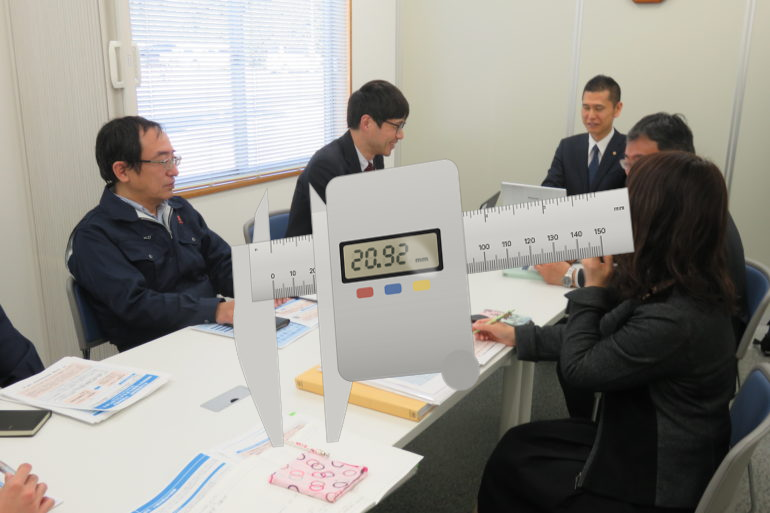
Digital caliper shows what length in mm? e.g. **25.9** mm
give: **20.92** mm
